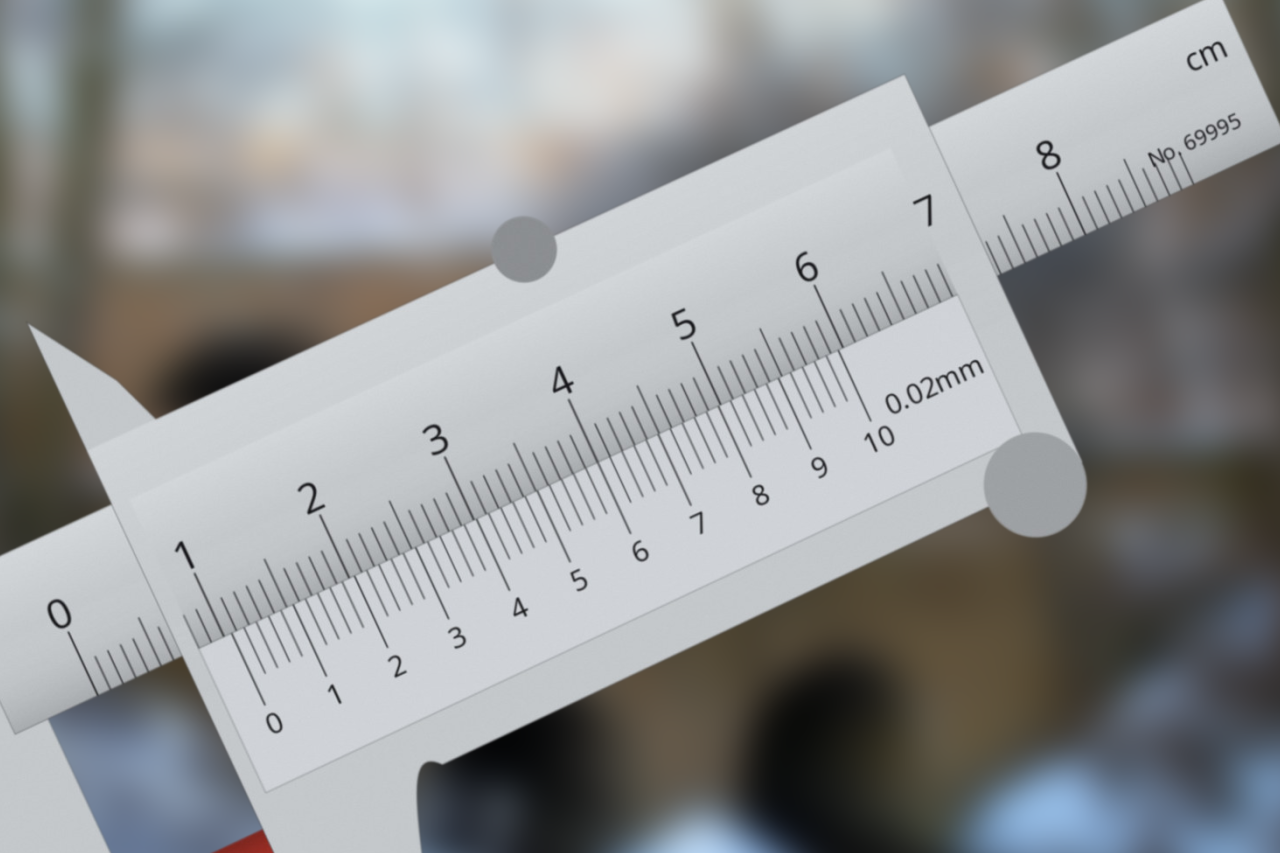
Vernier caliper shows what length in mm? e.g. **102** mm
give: **10.6** mm
